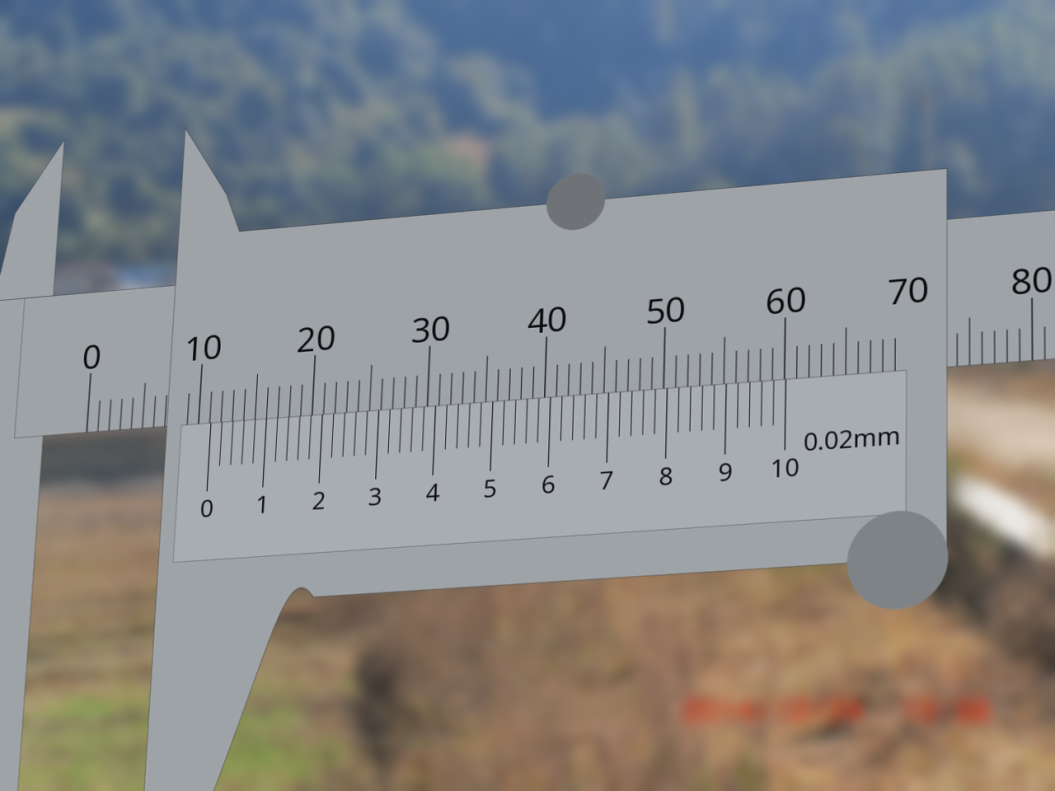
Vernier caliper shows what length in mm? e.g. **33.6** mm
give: **11.1** mm
